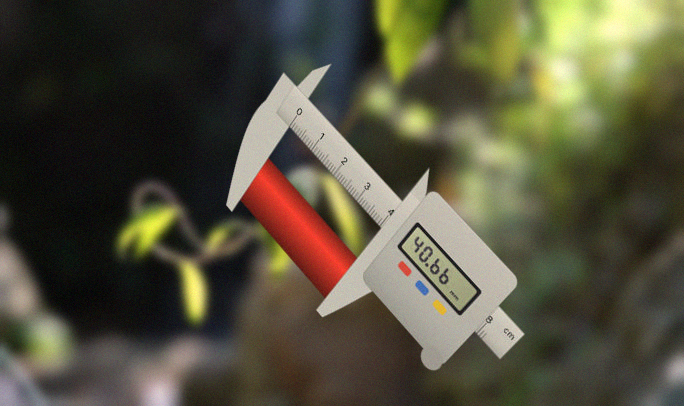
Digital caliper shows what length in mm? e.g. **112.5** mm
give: **40.66** mm
